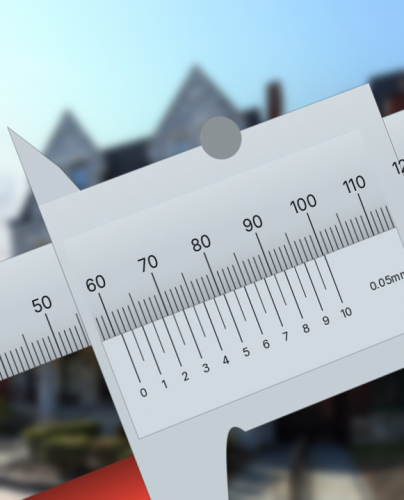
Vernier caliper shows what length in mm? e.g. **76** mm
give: **61.2** mm
